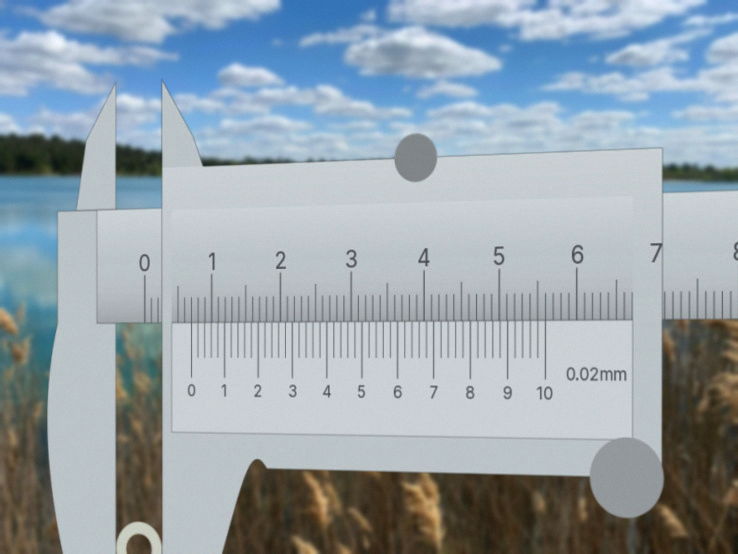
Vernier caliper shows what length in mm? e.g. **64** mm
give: **7.0** mm
